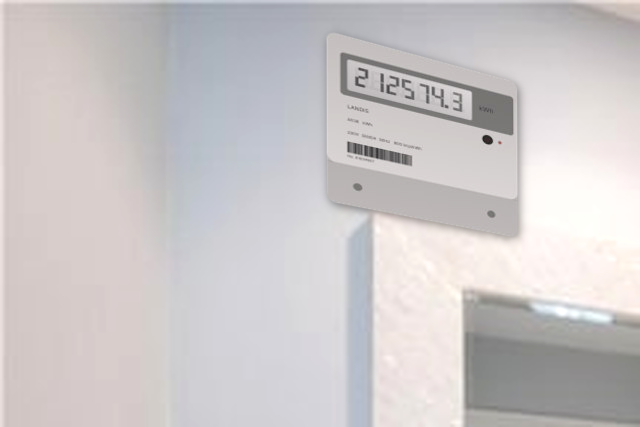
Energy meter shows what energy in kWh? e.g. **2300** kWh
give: **212574.3** kWh
